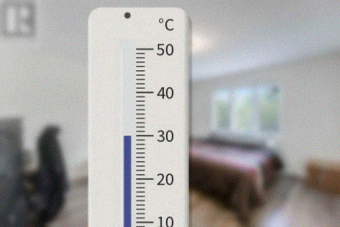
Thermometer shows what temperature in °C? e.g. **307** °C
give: **30** °C
